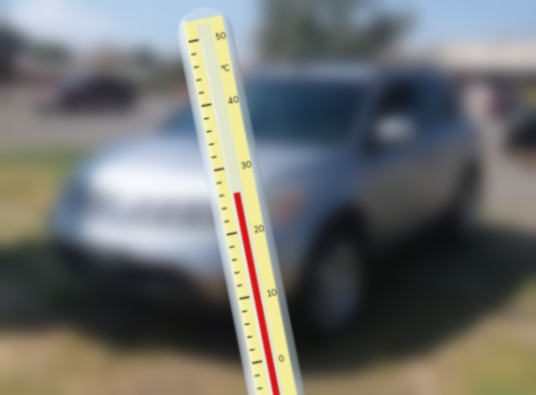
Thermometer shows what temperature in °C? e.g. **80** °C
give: **26** °C
